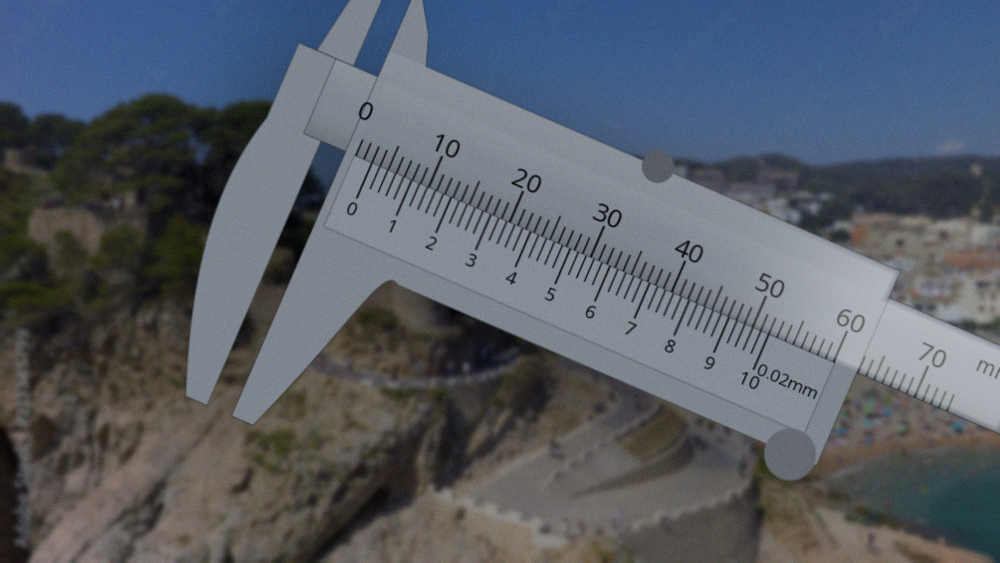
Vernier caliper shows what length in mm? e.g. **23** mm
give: **3.0** mm
